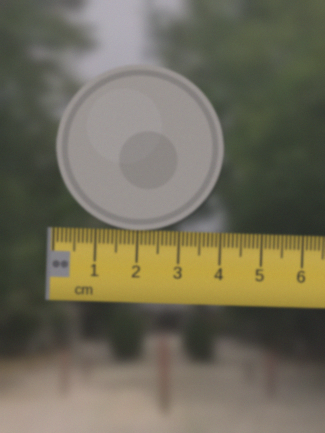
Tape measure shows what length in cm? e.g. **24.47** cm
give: **4** cm
